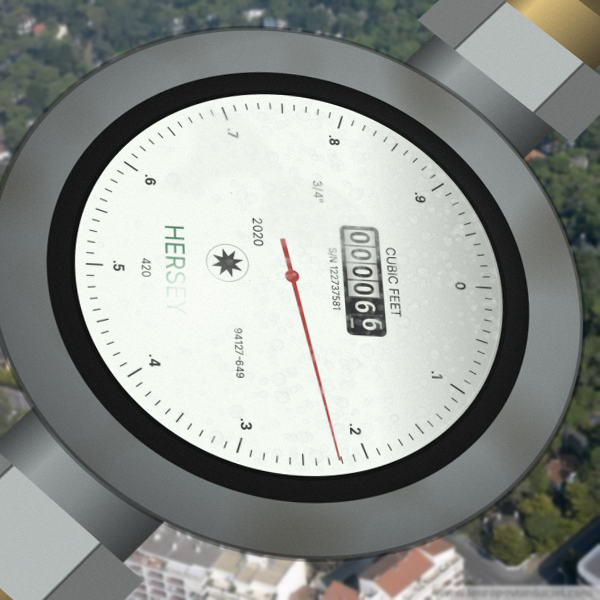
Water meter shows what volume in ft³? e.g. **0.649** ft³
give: **66.22** ft³
